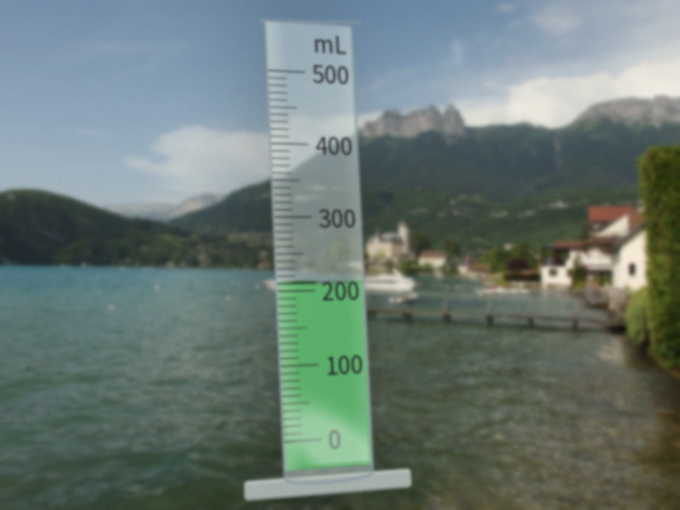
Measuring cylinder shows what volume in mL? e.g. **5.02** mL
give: **210** mL
